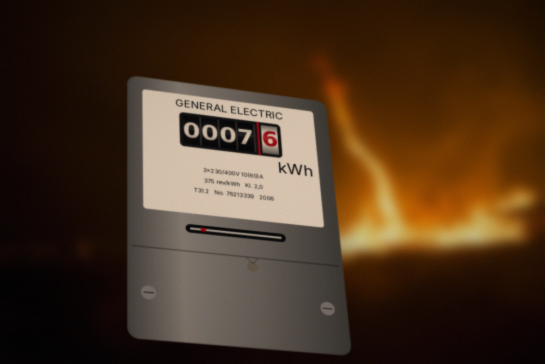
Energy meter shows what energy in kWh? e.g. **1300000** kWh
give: **7.6** kWh
